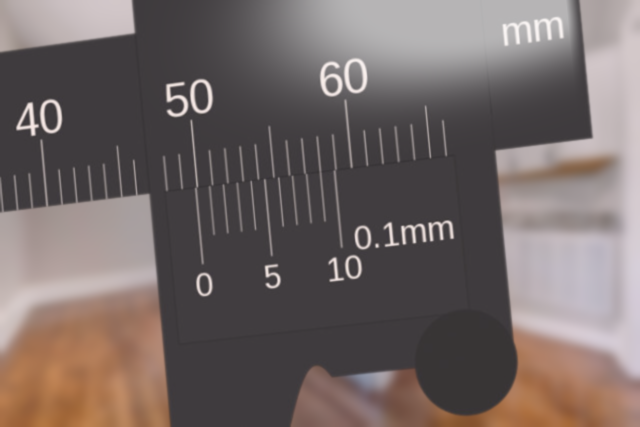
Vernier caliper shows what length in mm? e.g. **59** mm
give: **49.9** mm
